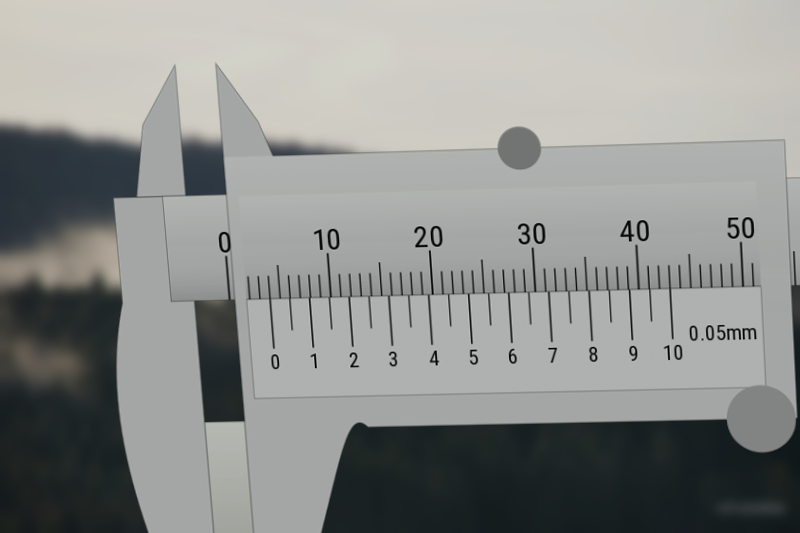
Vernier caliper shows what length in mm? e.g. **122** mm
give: **4.0** mm
